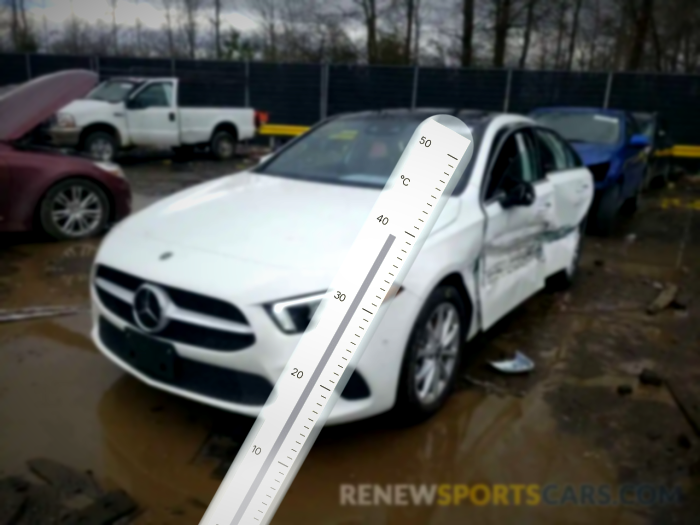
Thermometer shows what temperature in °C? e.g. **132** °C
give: **39** °C
